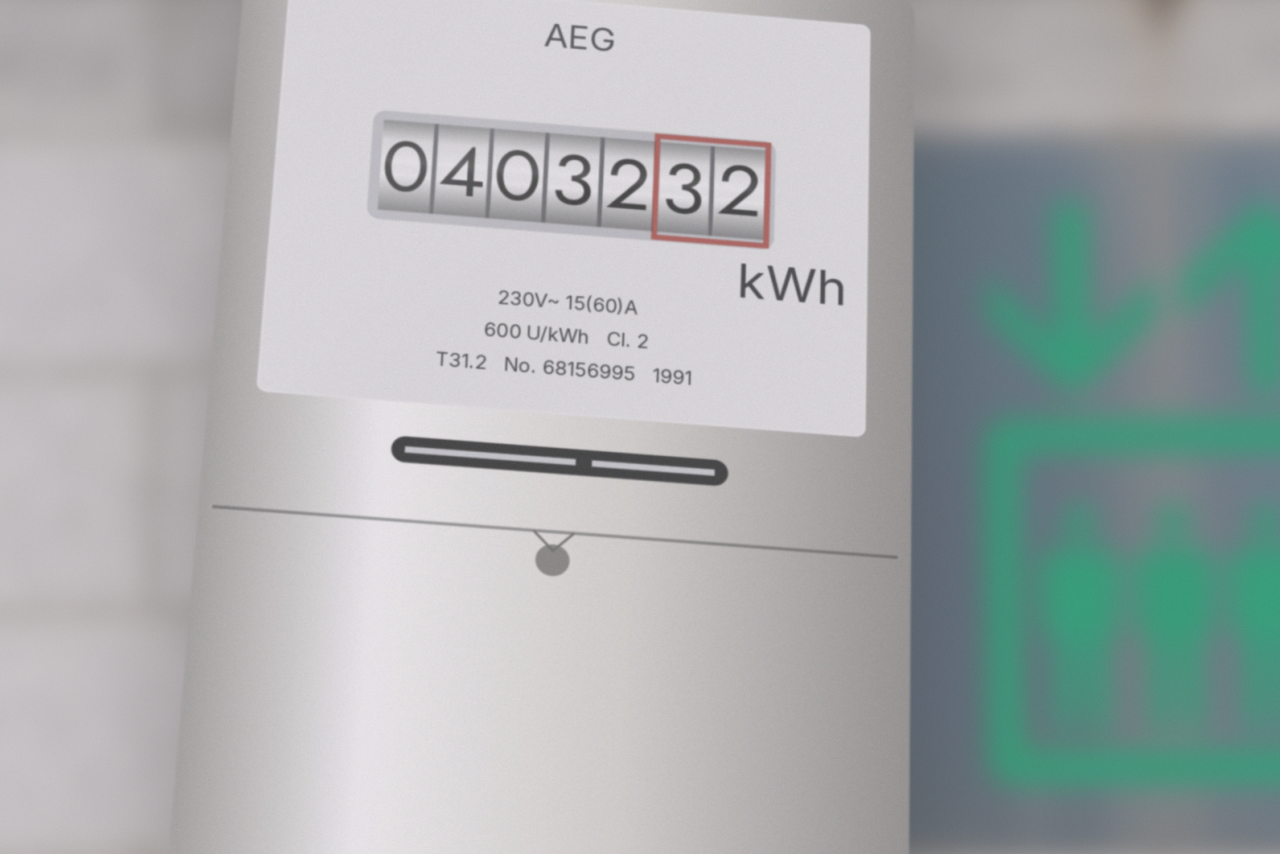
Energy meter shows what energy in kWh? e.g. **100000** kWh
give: **4032.32** kWh
